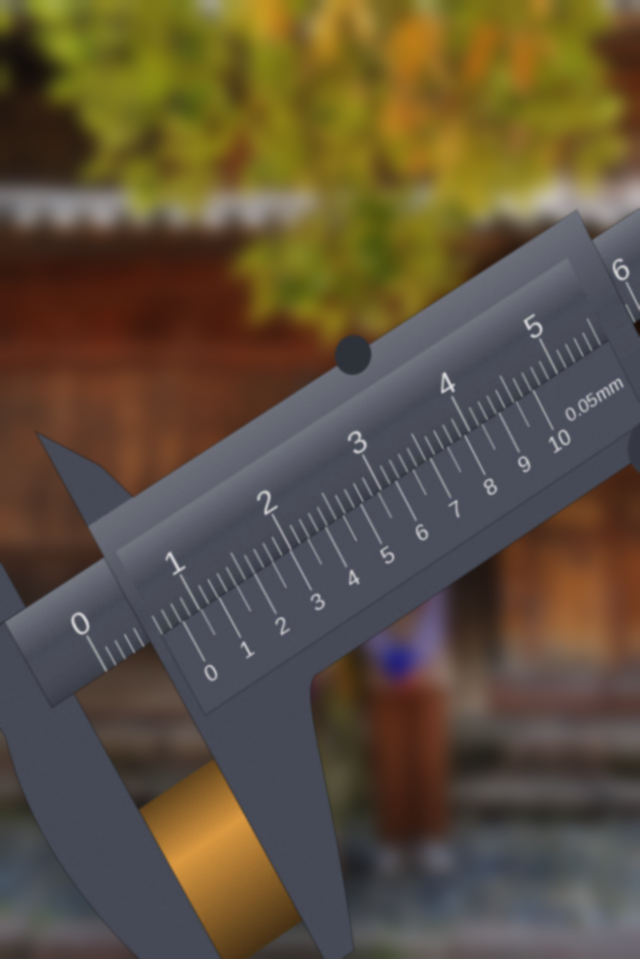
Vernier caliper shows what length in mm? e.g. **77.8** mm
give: **8.2** mm
